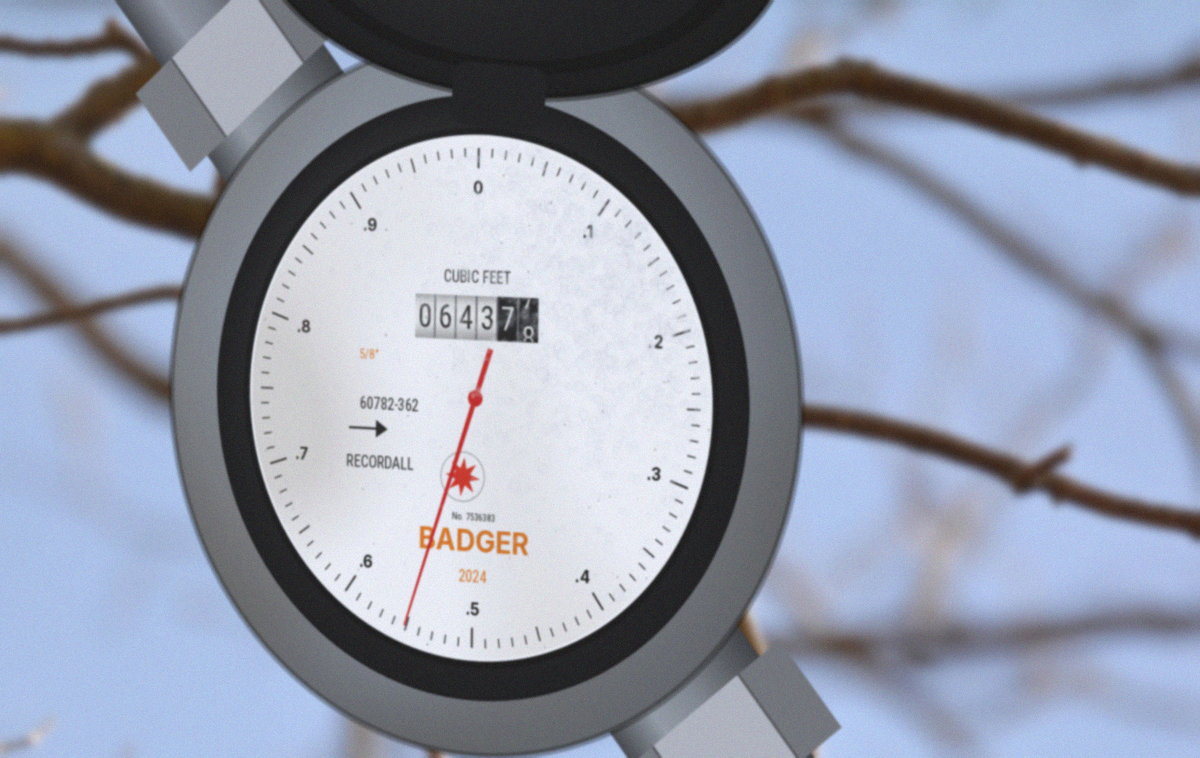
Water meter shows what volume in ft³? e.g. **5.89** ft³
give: **64377.55** ft³
